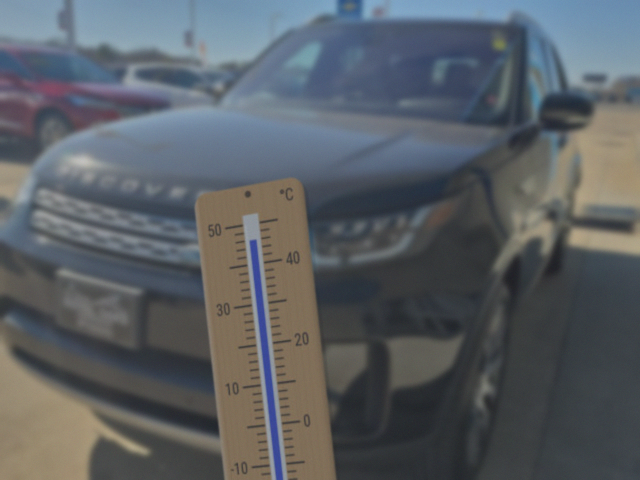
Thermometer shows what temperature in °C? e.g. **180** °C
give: **46** °C
